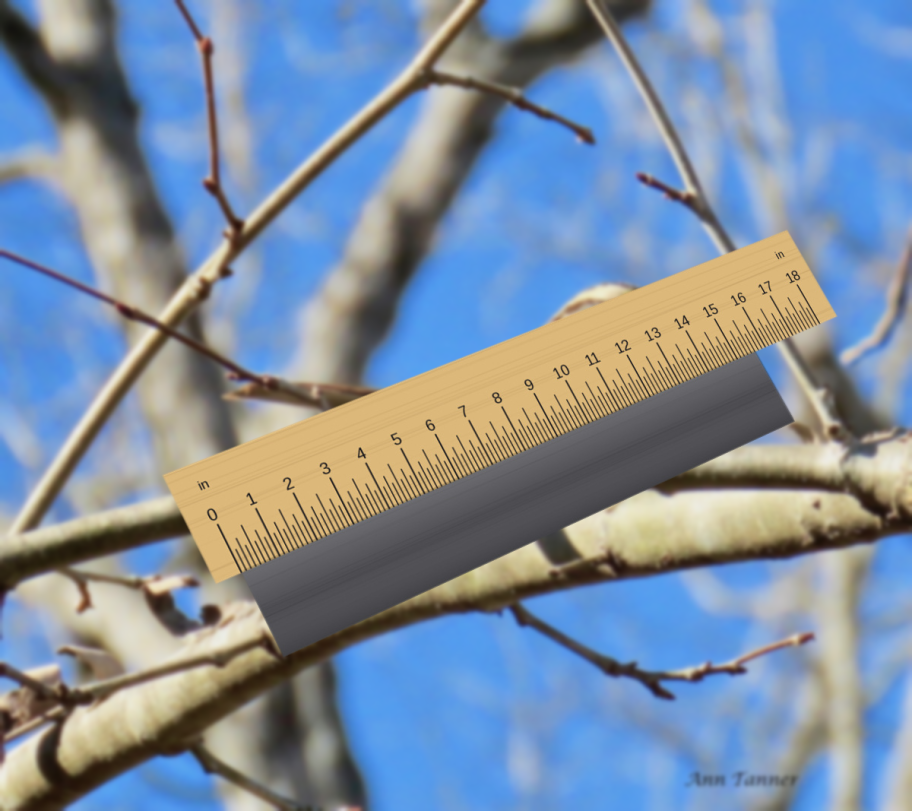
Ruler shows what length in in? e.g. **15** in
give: **15.625** in
